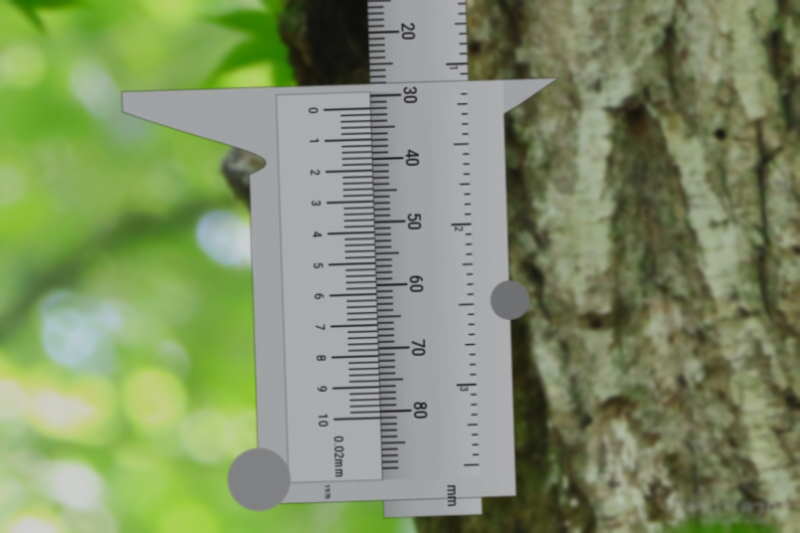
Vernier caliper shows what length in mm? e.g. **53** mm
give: **32.0** mm
